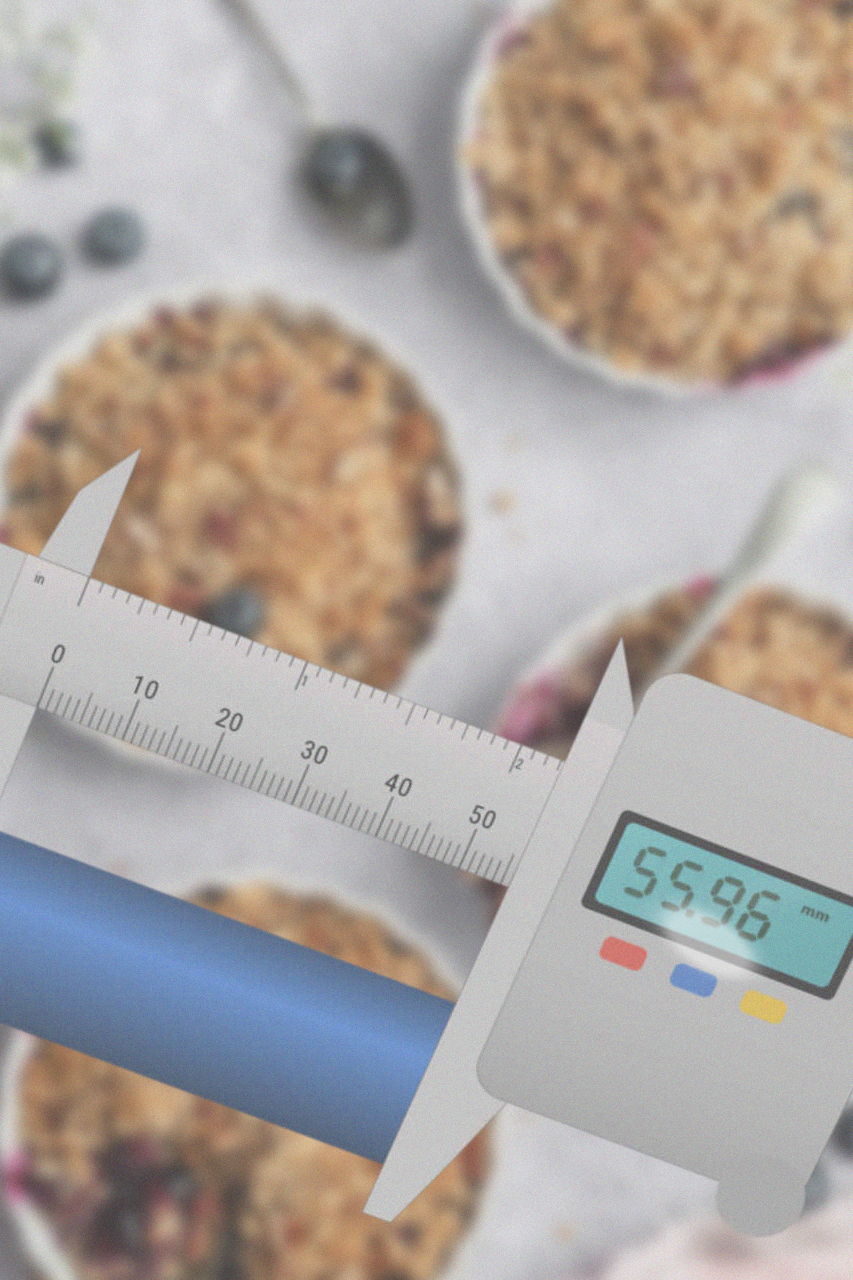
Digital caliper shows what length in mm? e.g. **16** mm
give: **55.96** mm
